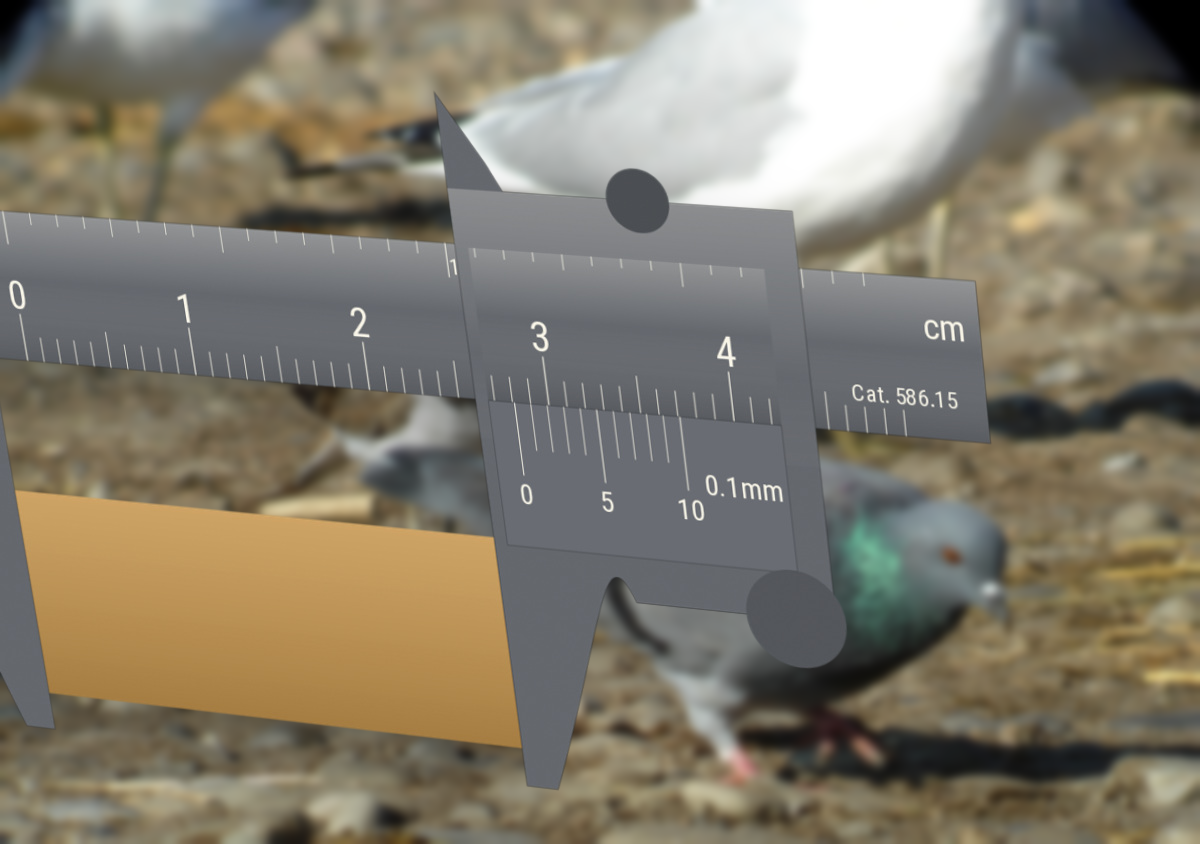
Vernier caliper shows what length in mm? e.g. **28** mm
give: **28.1** mm
